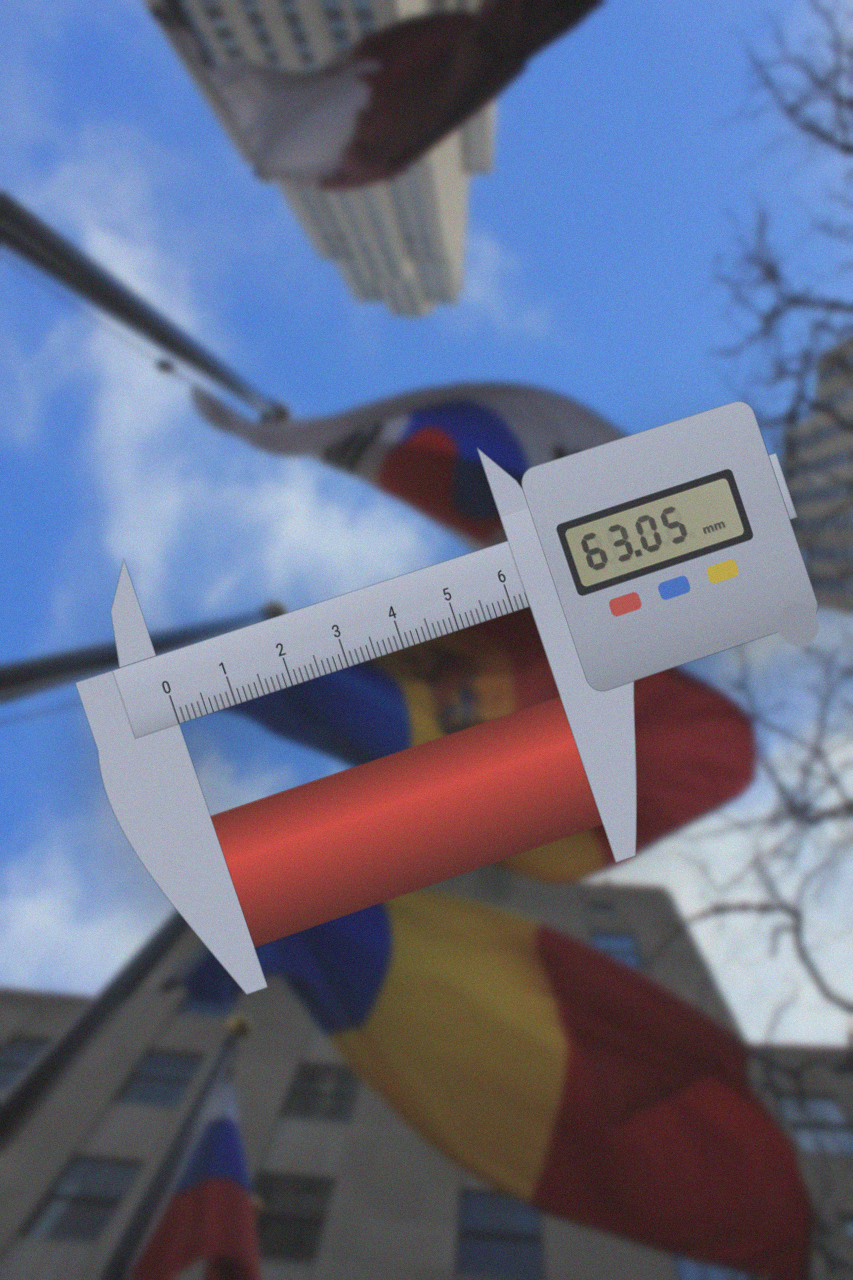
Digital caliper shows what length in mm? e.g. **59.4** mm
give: **63.05** mm
